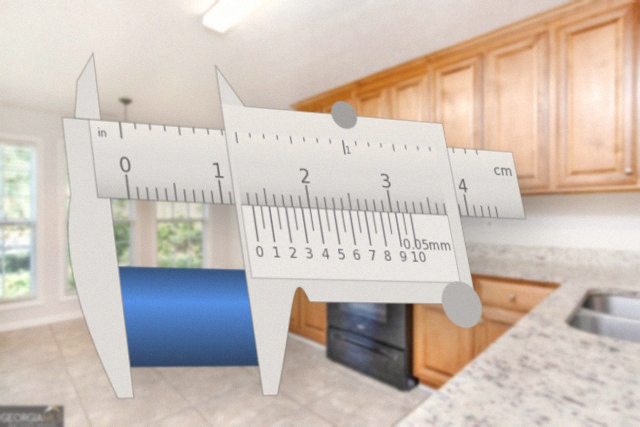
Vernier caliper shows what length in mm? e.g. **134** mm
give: **13.4** mm
